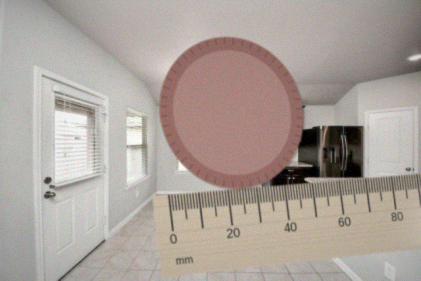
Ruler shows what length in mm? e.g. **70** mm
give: **50** mm
